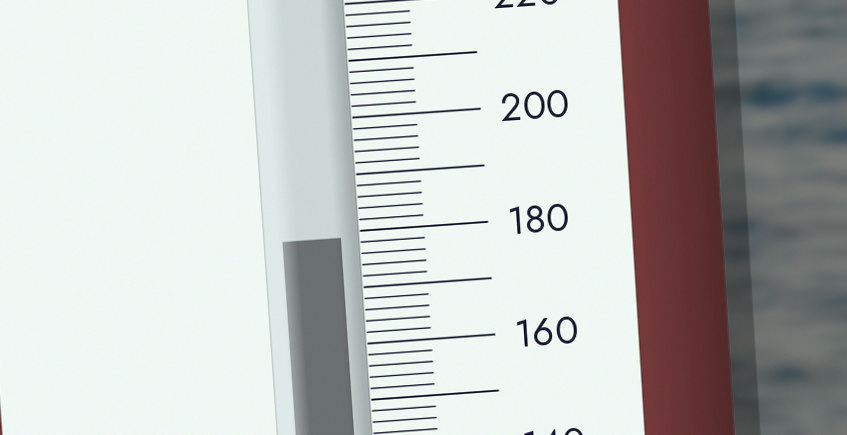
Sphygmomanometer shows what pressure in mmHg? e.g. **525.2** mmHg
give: **179** mmHg
